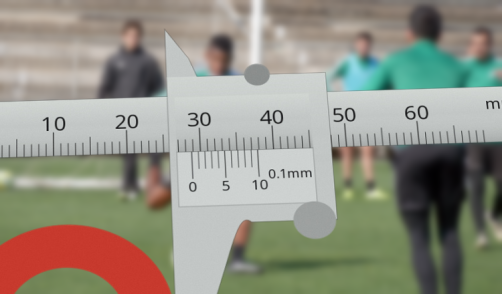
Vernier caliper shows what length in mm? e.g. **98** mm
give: **28.8** mm
